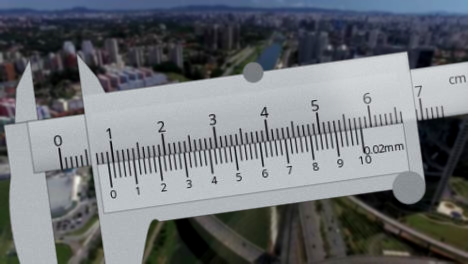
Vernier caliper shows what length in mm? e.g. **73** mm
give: **9.0** mm
